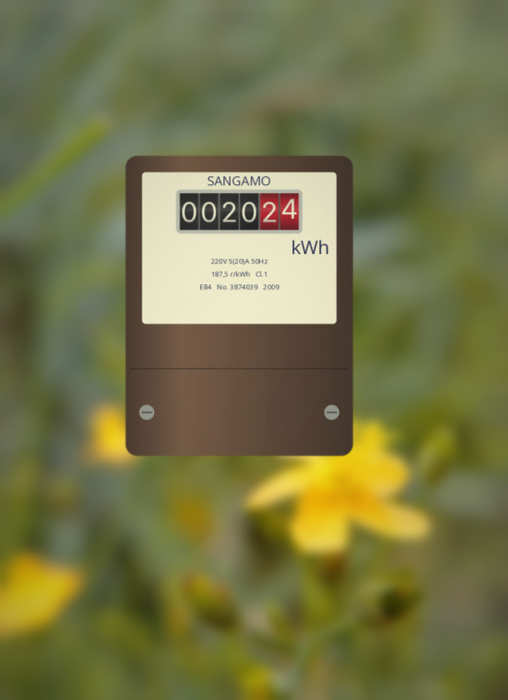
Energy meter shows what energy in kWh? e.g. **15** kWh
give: **20.24** kWh
